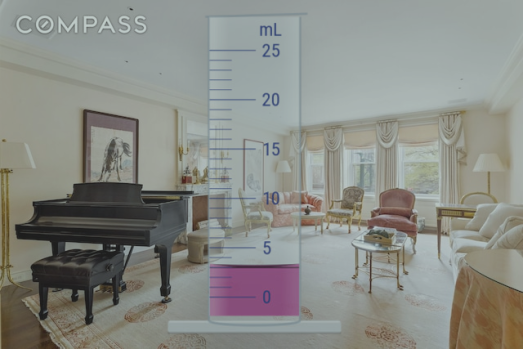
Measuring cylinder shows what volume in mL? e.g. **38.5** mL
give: **3** mL
